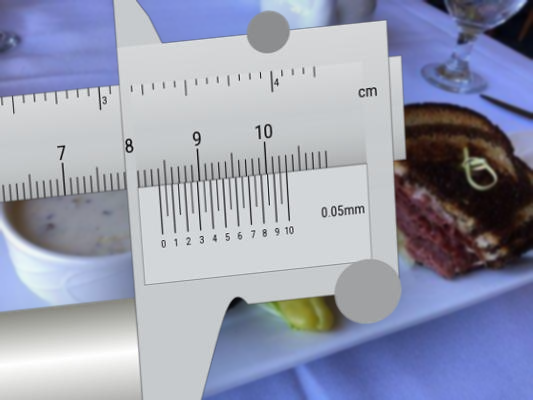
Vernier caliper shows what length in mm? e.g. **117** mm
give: **84.0** mm
